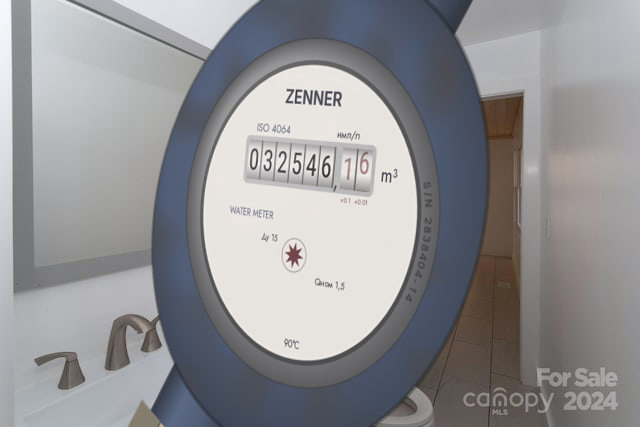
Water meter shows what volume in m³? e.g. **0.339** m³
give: **32546.16** m³
